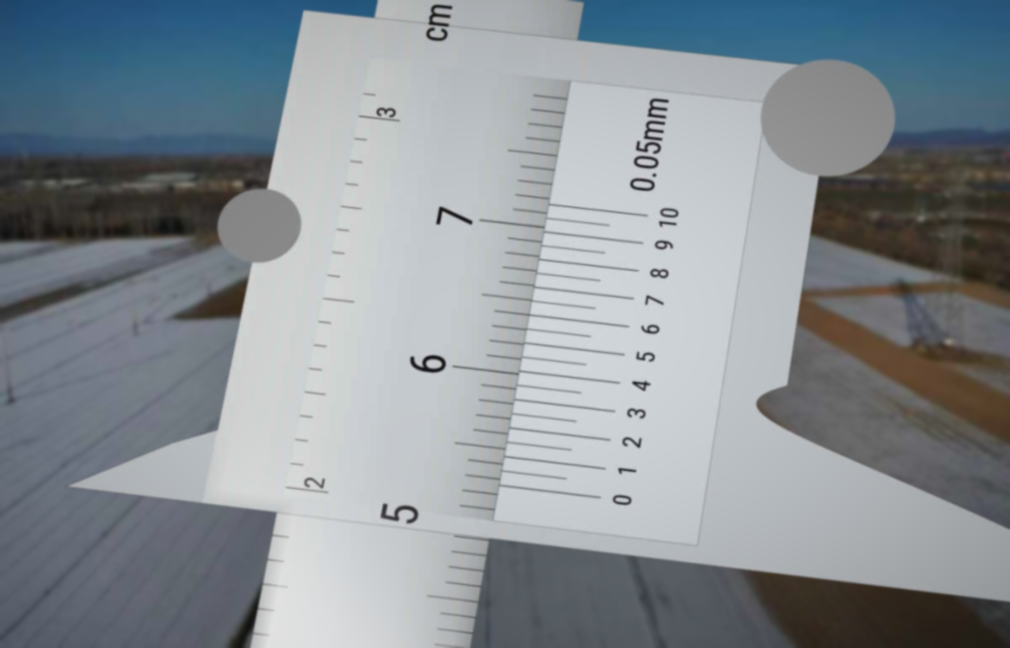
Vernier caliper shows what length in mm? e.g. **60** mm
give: **52.6** mm
